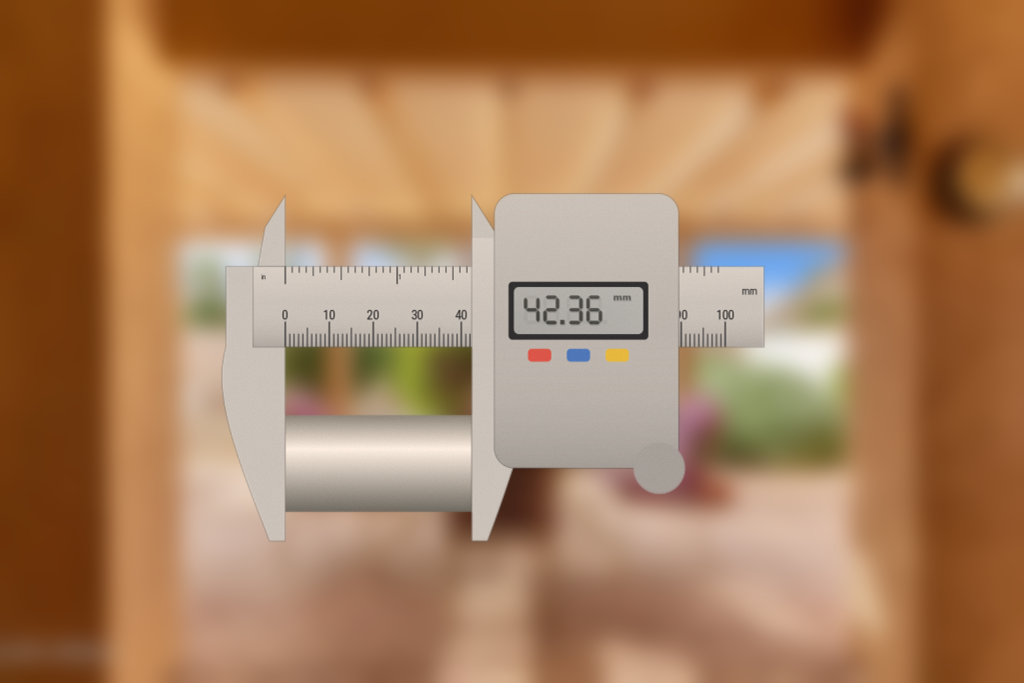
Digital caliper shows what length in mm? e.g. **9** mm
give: **42.36** mm
